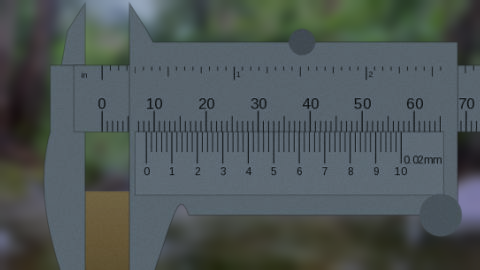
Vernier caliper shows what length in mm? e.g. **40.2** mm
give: **8.5** mm
